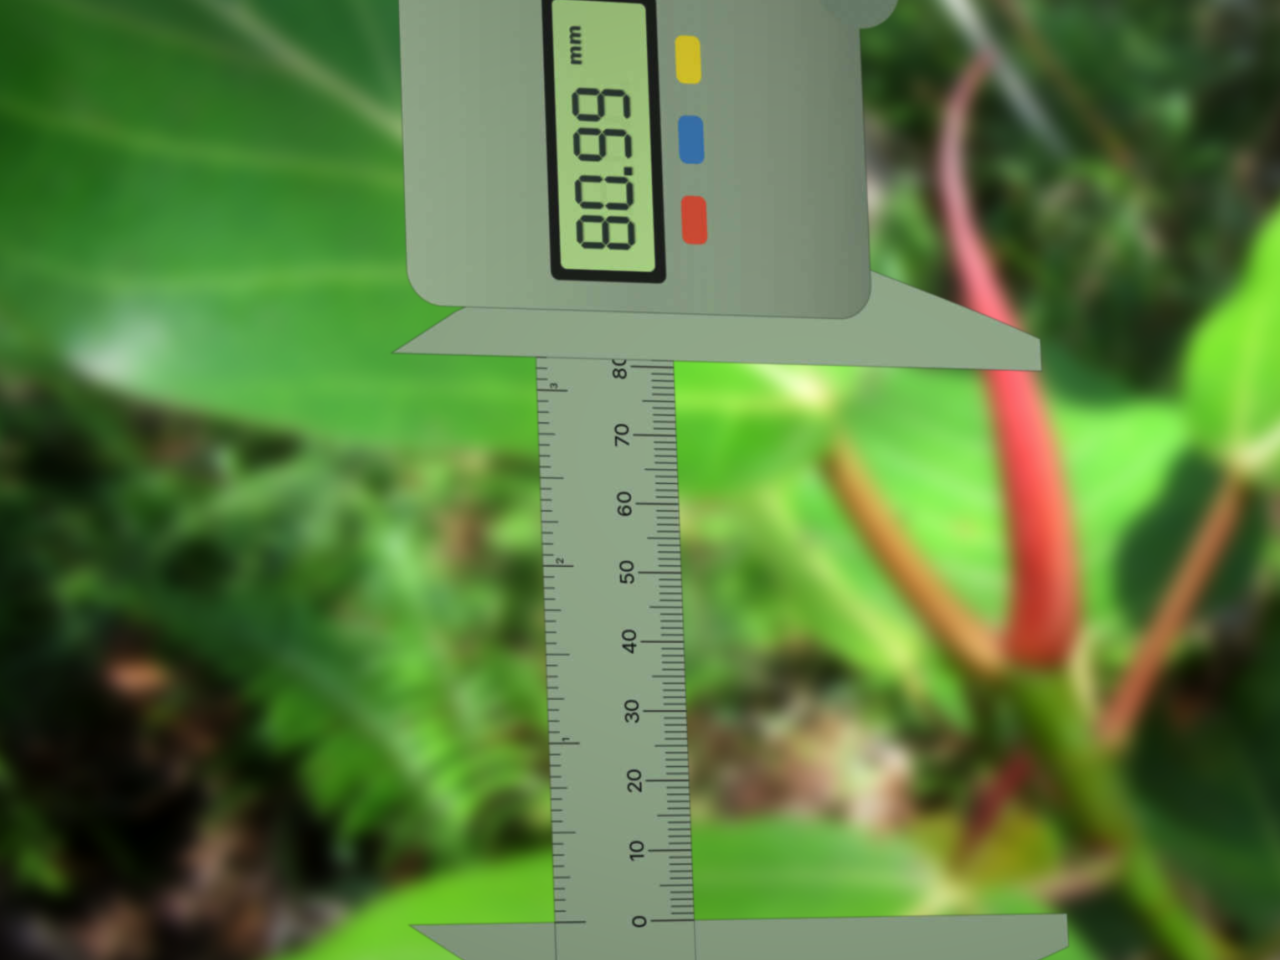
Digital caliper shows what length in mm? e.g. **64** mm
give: **80.99** mm
